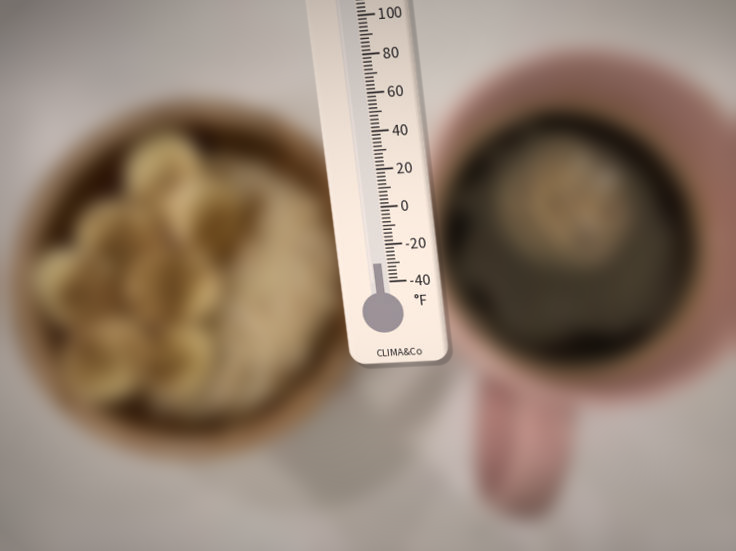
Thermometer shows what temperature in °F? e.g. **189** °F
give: **-30** °F
